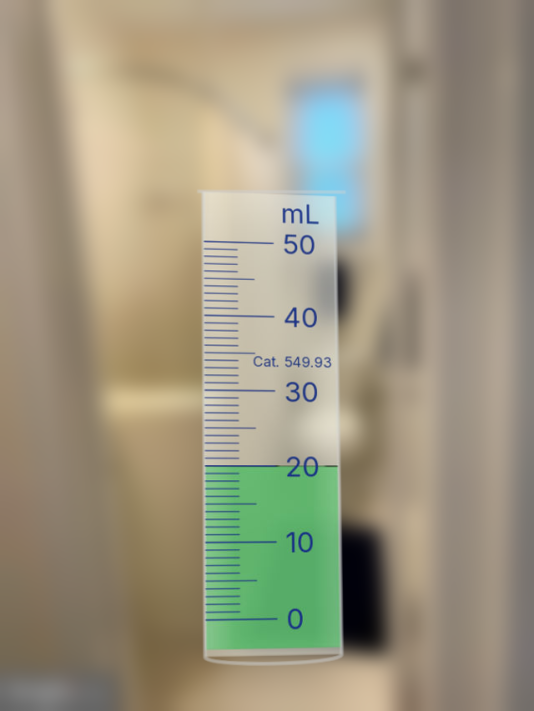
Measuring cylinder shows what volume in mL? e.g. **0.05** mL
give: **20** mL
